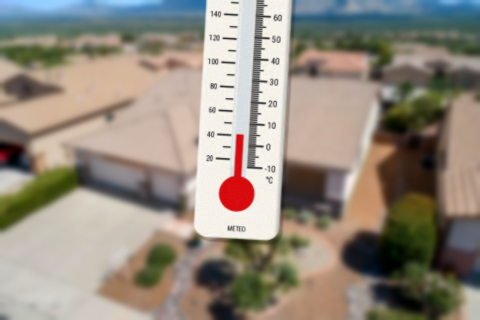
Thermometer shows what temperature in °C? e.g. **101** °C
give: **5** °C
